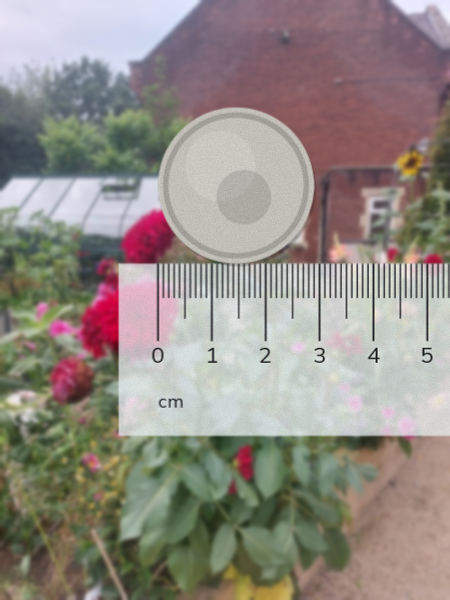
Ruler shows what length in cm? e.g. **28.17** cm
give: **2.9** cm
